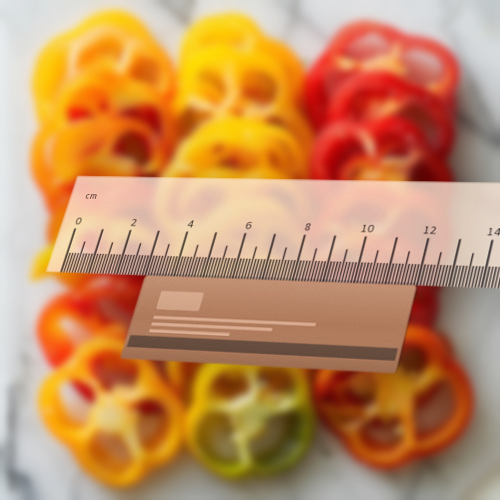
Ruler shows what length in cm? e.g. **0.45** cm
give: **9** cm
